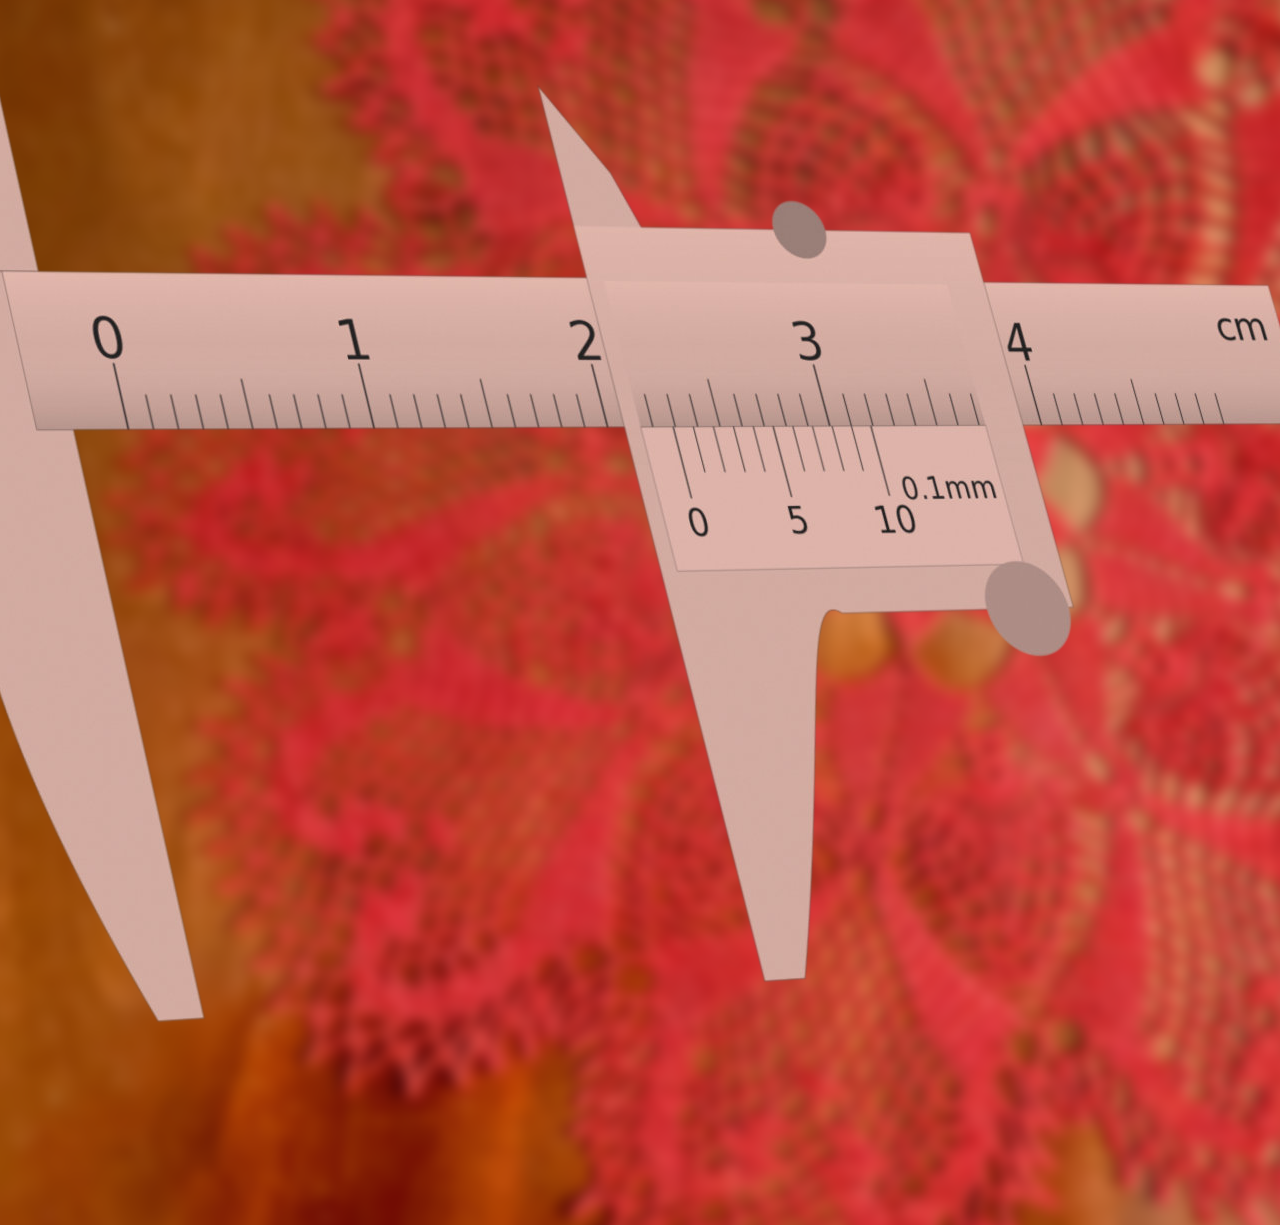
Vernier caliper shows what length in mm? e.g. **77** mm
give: **22.9** mm
